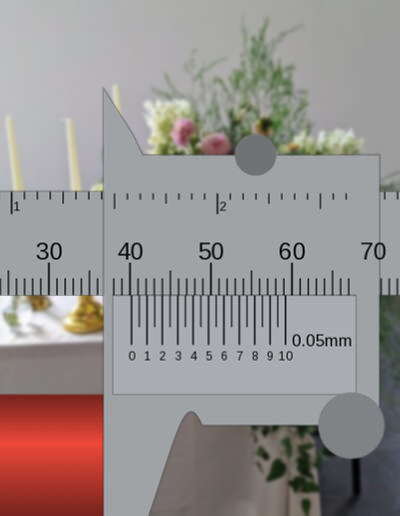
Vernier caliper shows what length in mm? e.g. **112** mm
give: **40.2** mm
